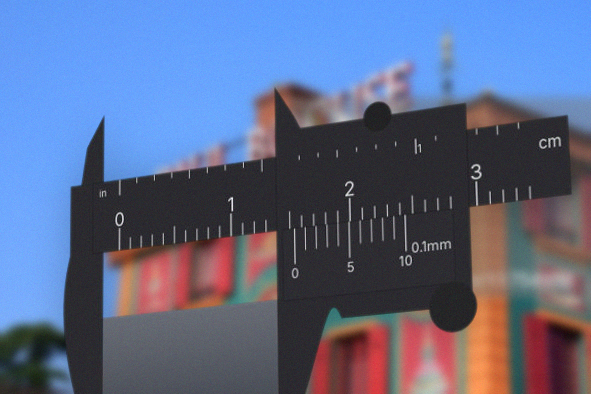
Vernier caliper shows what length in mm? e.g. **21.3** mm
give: **15.4** mm
